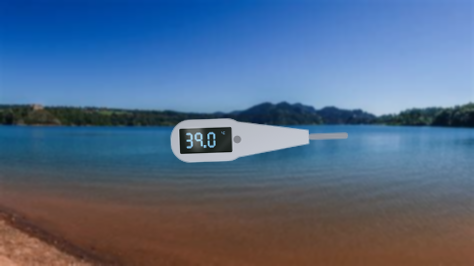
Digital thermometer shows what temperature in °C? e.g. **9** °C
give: **39.0** °C
